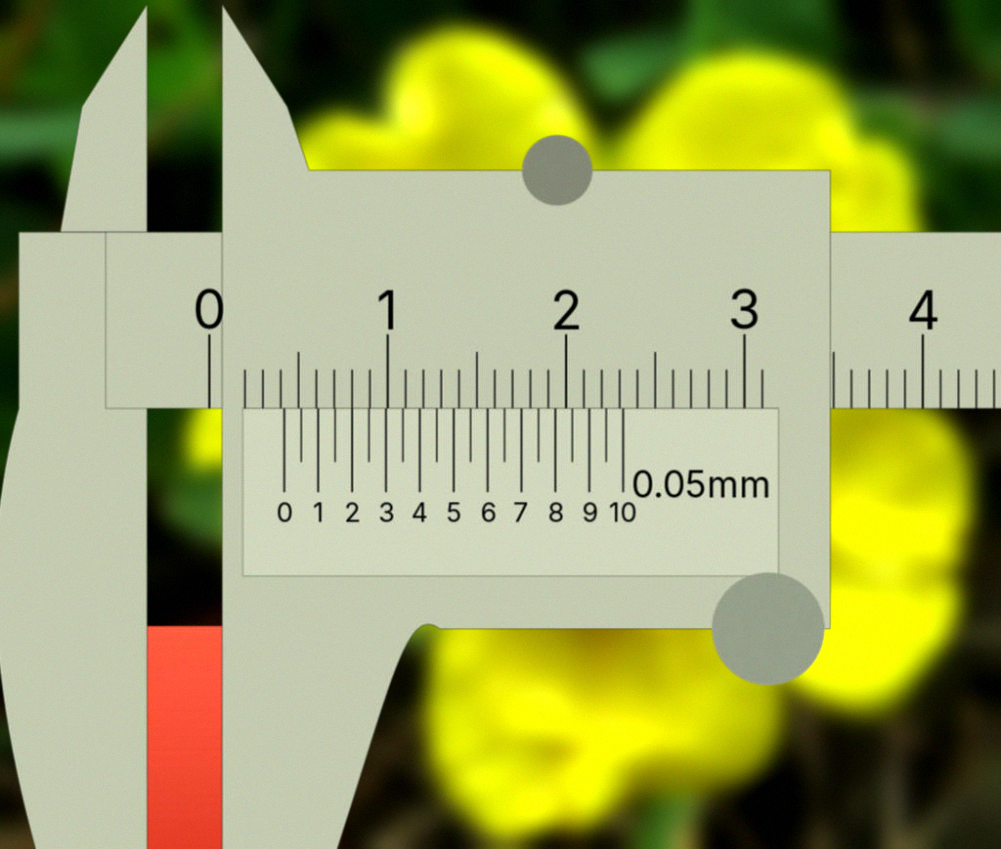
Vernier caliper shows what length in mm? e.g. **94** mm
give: **4.2** mm
